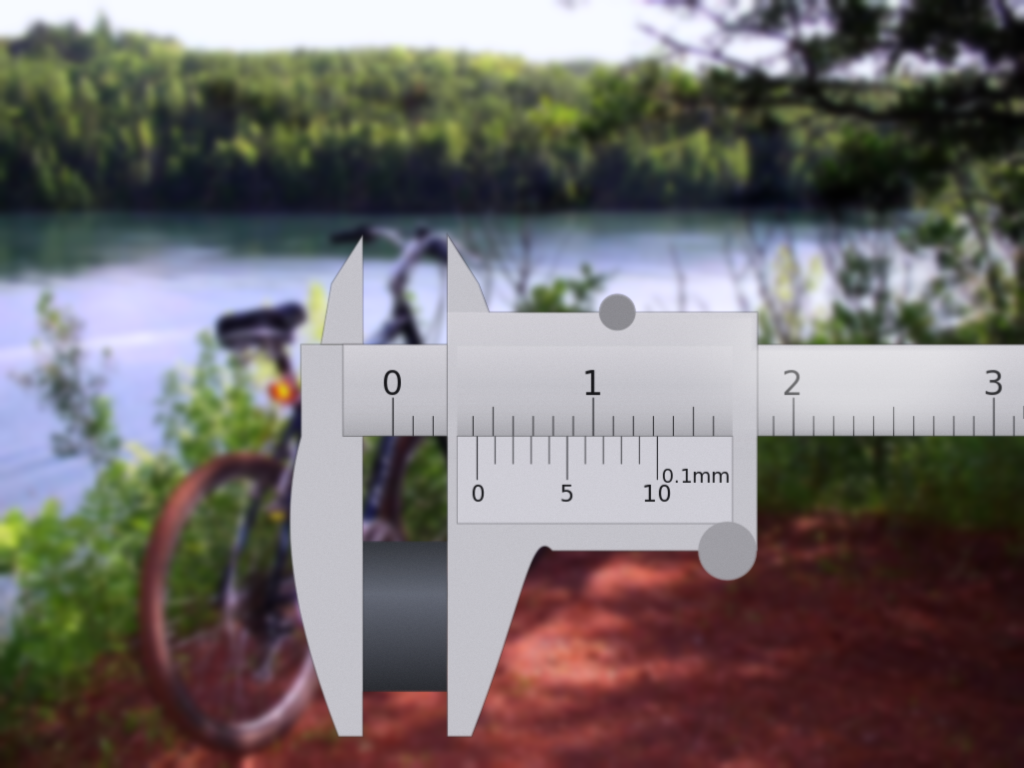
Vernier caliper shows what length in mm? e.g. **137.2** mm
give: **4.2** mm
